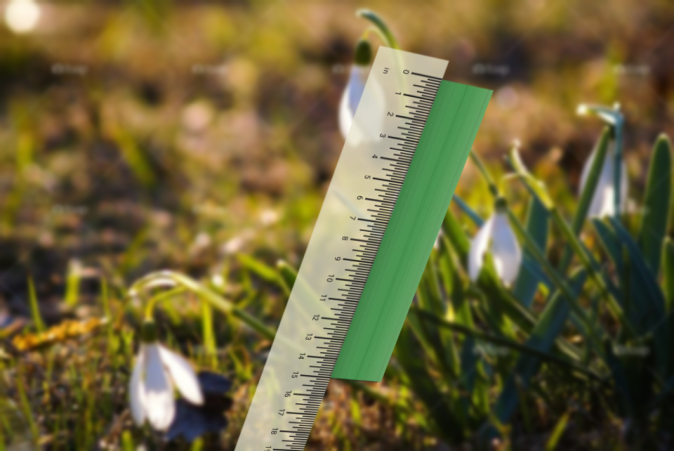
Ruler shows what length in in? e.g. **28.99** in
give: **15** in
